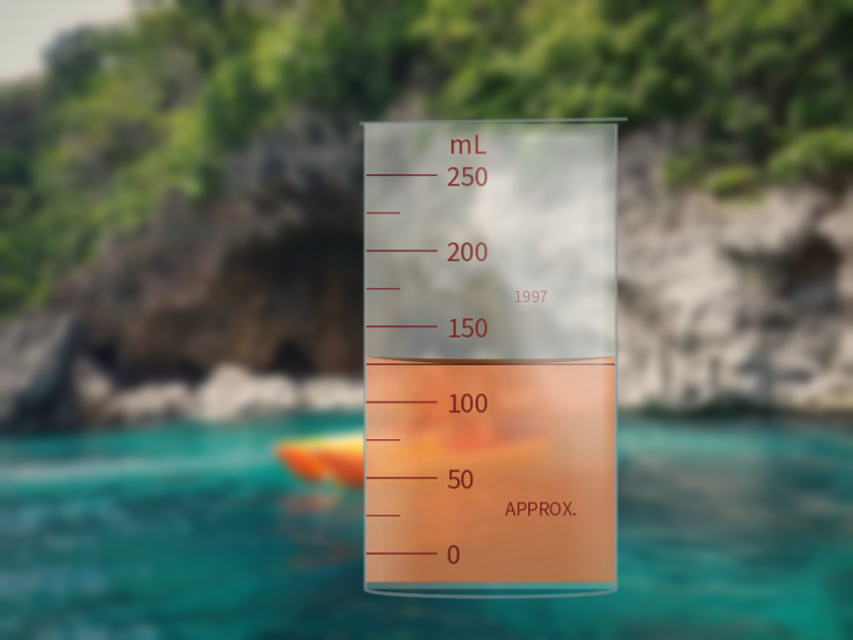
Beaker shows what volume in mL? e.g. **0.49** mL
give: **125** mL
